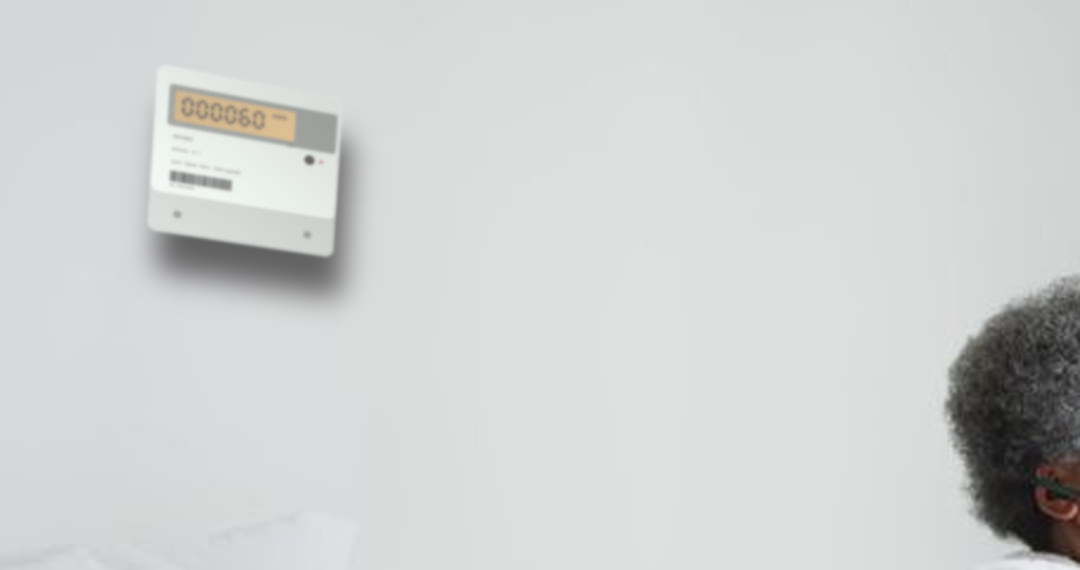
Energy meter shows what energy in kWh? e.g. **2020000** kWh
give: **60** kWh
